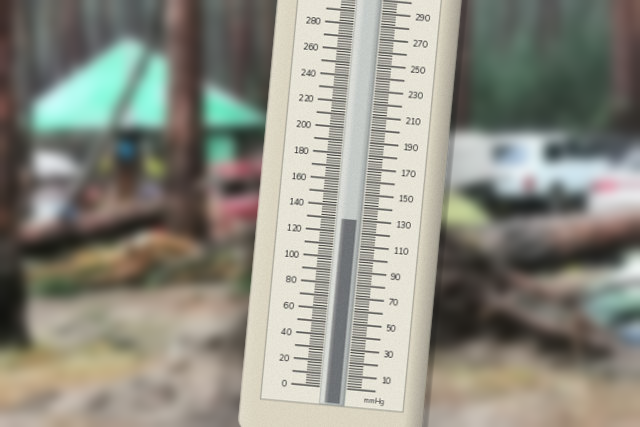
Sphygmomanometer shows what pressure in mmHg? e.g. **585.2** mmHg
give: **130** mmHg
